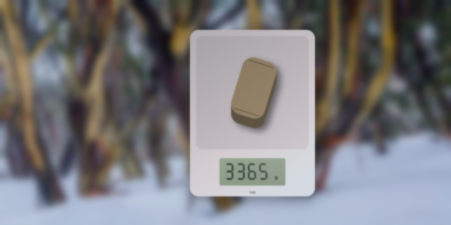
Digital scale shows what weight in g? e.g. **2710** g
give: **3365** g
